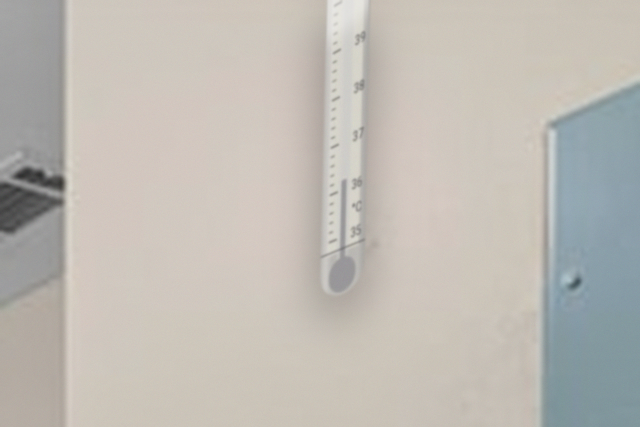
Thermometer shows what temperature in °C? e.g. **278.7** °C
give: **36.2** °C
